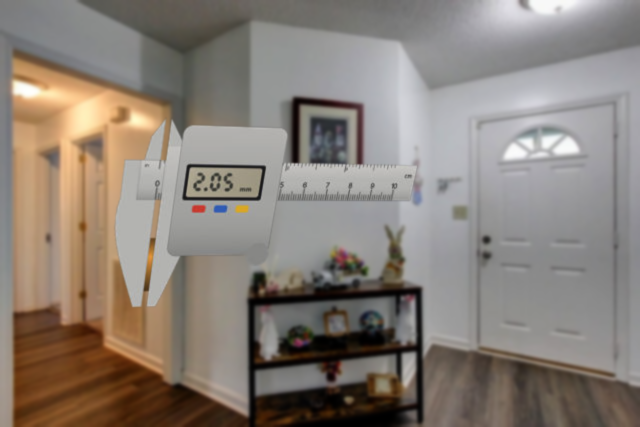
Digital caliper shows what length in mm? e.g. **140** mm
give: **2.05** mm
